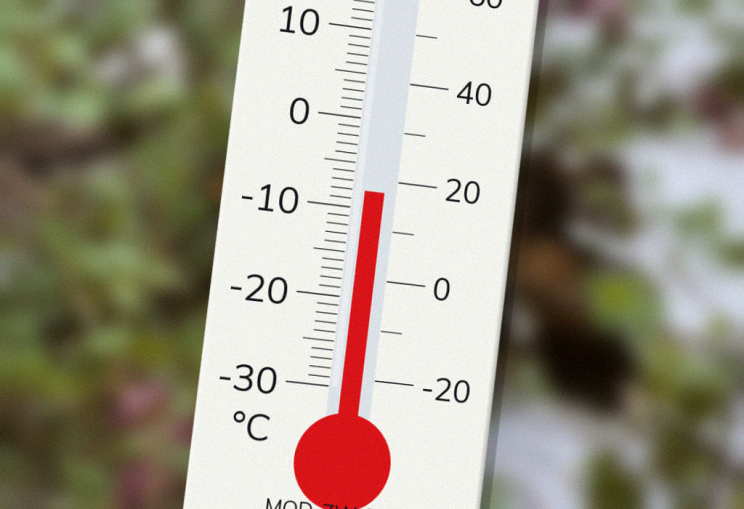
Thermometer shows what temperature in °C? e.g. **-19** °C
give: **-8** °C
